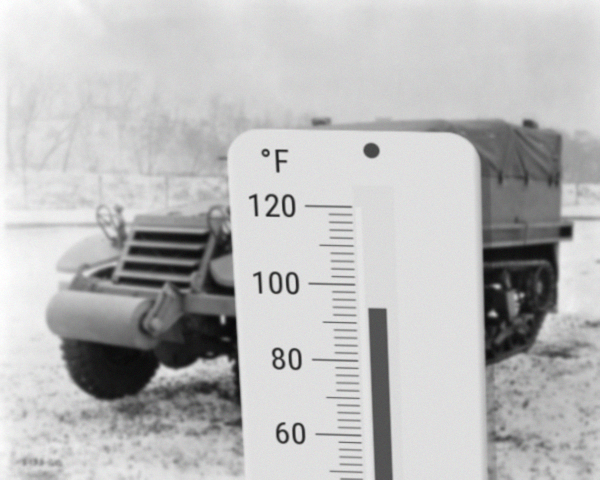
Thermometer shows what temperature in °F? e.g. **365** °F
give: **94** °F
